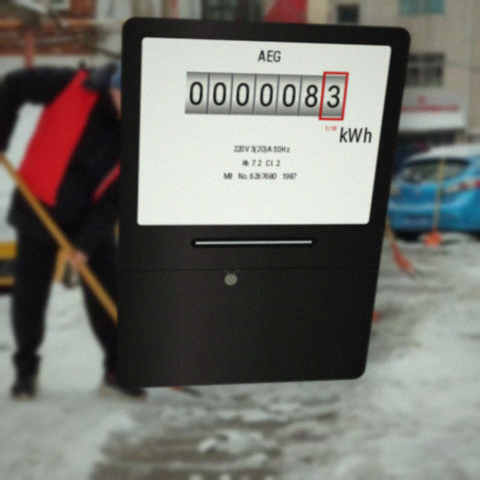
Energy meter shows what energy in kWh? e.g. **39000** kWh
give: **8.3** kWh
